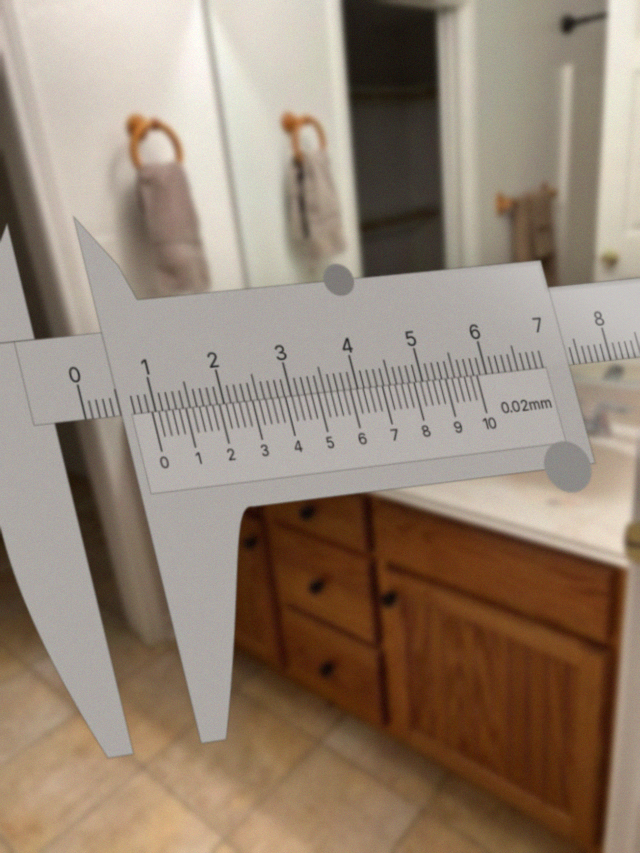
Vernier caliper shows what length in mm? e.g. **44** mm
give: **9.5** mm
